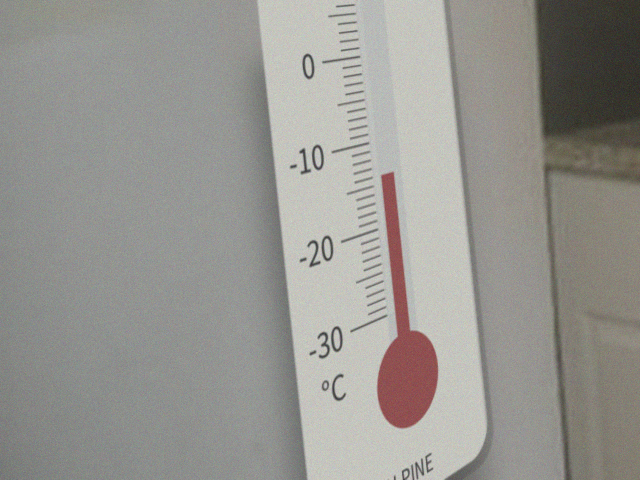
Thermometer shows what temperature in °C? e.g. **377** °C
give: **-14** °C
